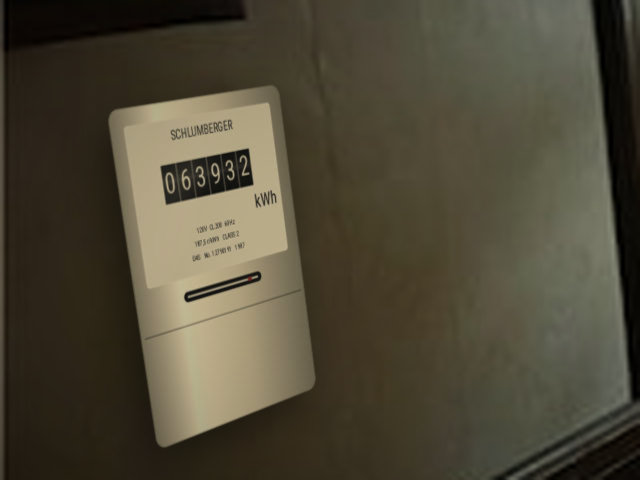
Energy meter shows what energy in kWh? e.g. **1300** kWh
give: **63932** kWh
